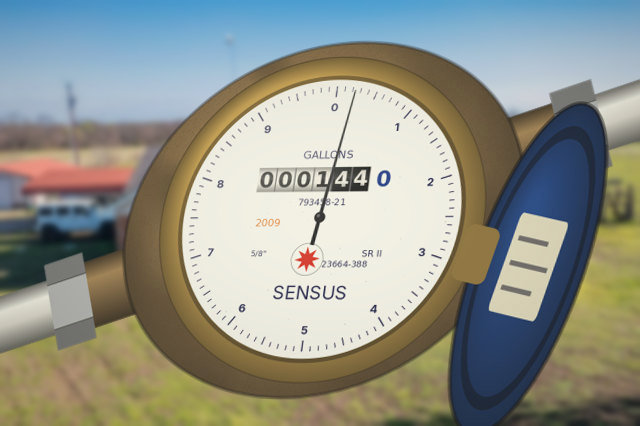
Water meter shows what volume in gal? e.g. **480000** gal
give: **1440.2** gal
